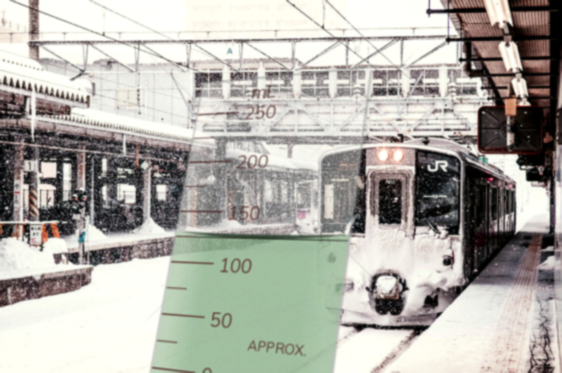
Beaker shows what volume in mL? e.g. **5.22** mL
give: **125** mL
